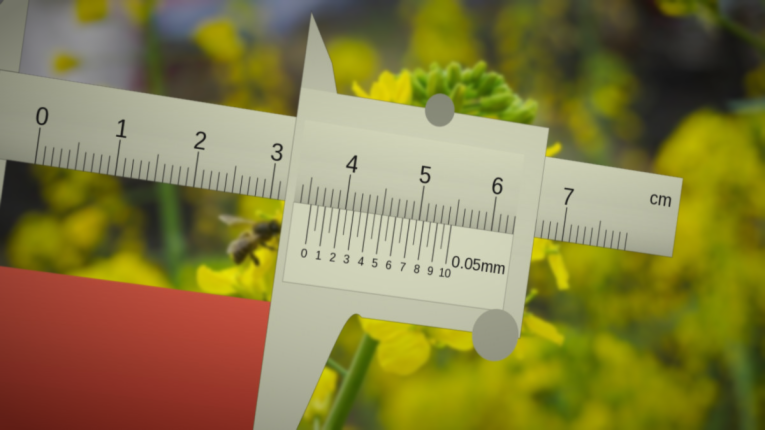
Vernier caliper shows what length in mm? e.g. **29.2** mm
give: **35.4** mm
